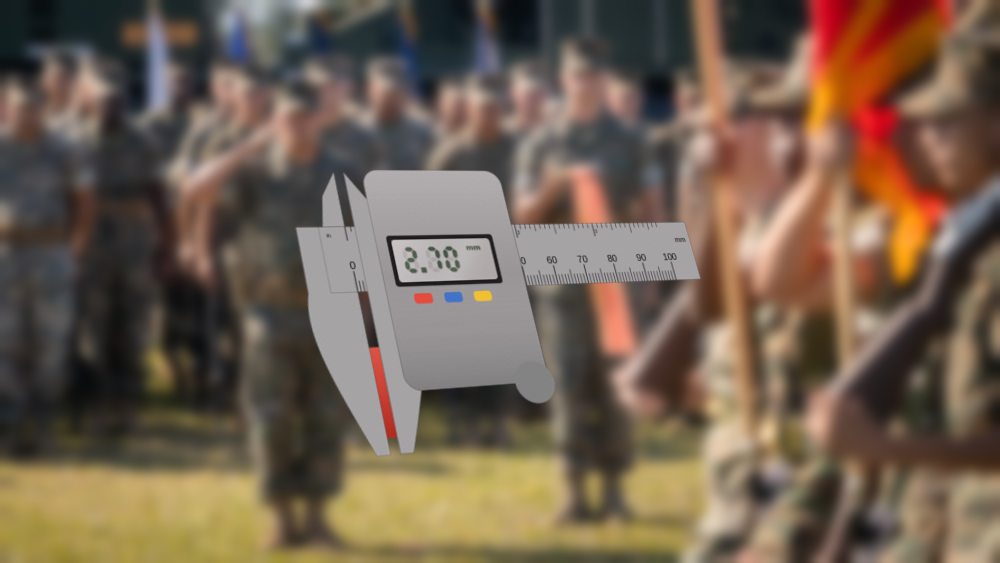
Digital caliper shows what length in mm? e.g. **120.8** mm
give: **2.70** mm
